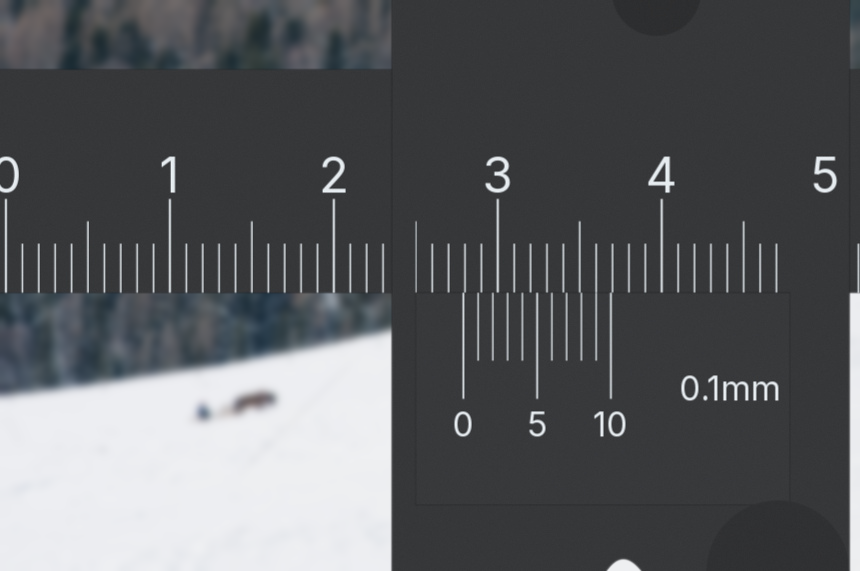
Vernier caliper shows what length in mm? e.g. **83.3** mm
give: **27.9** mm
